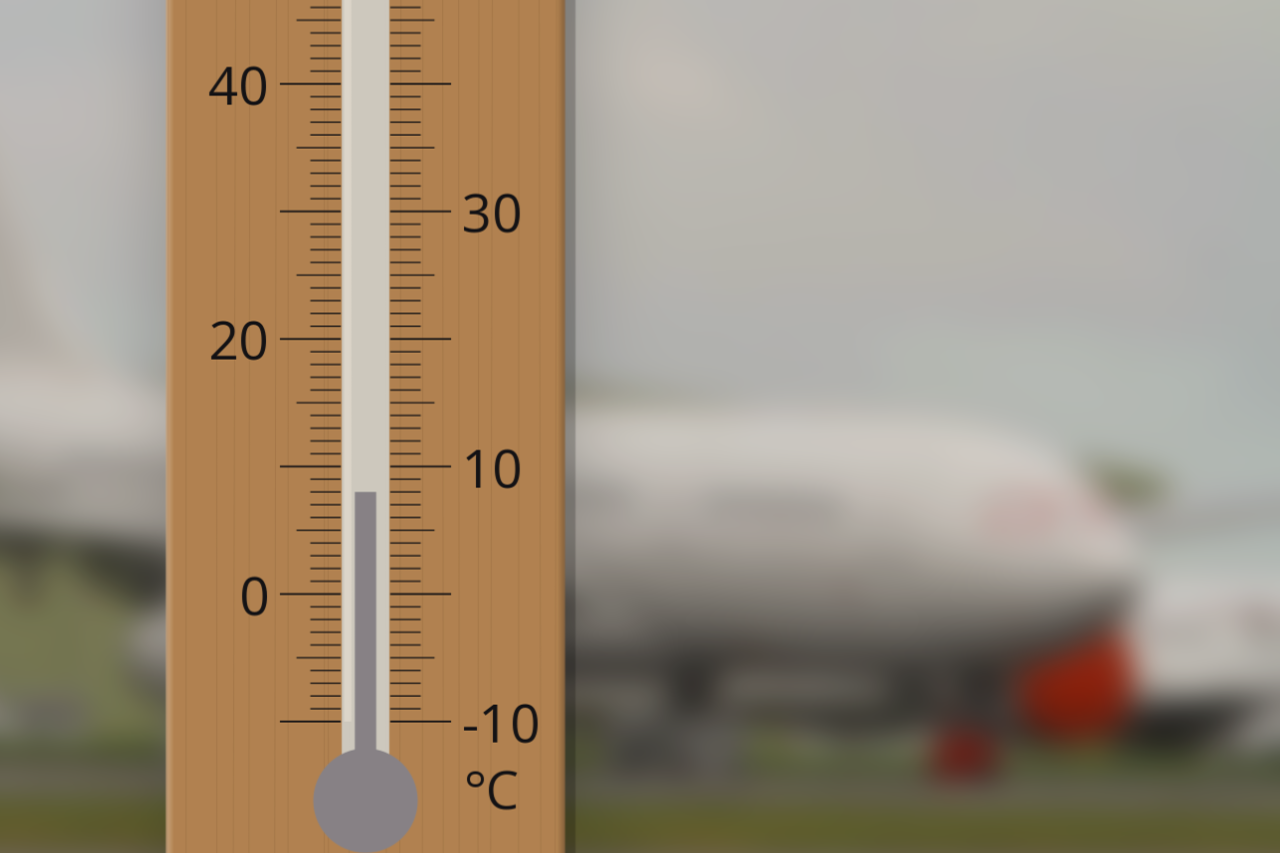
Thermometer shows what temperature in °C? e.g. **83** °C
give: **8** °C
